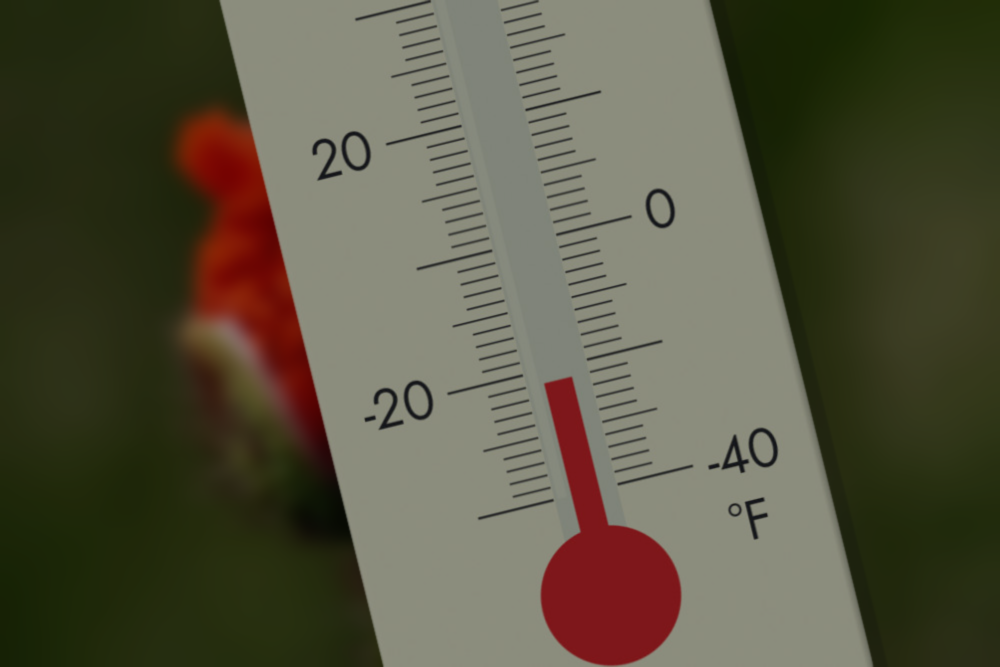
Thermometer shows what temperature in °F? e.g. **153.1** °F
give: **-22** °F
